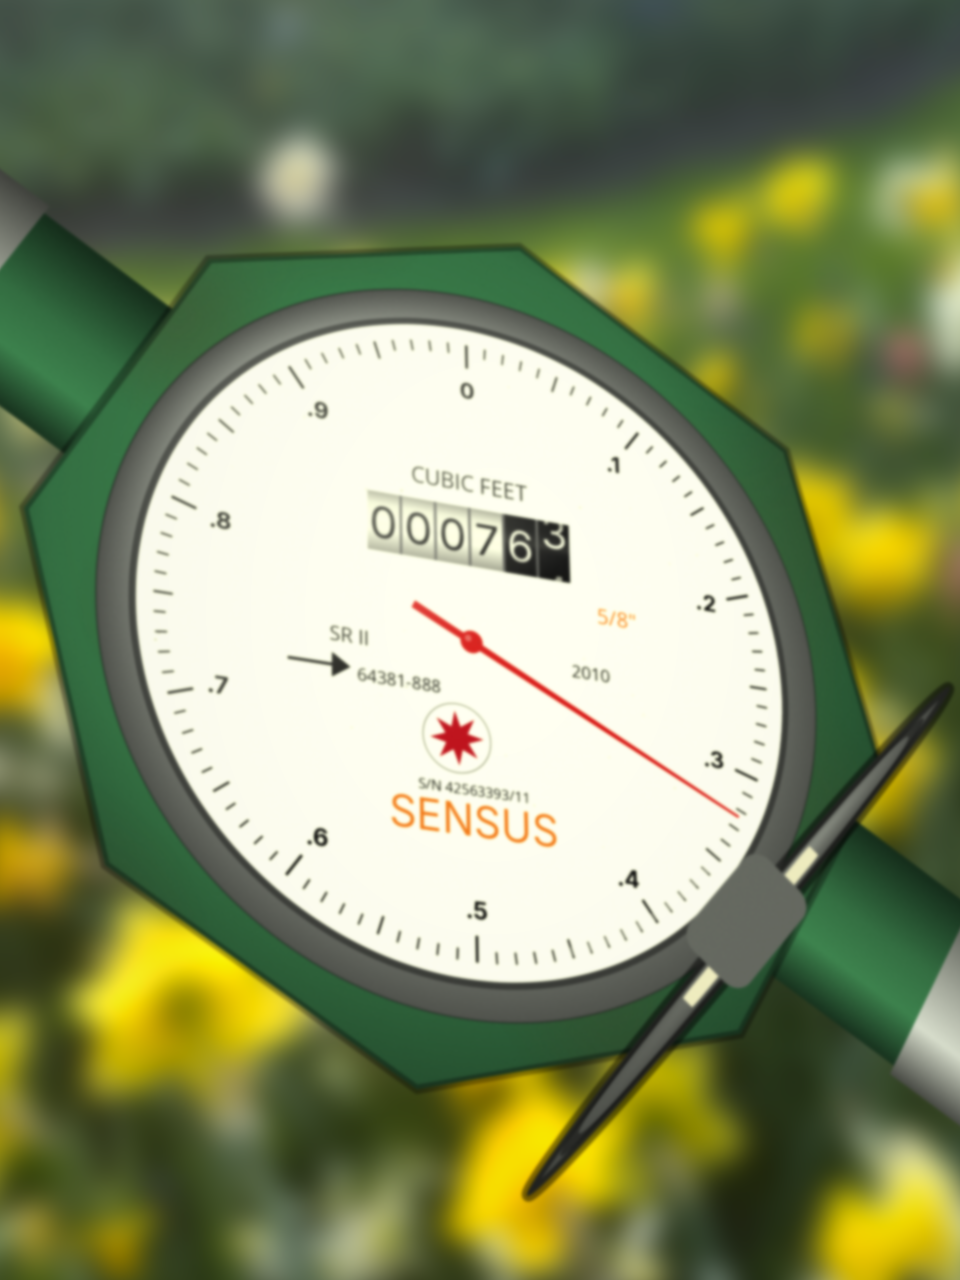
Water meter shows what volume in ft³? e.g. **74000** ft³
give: **763.32** ft³
